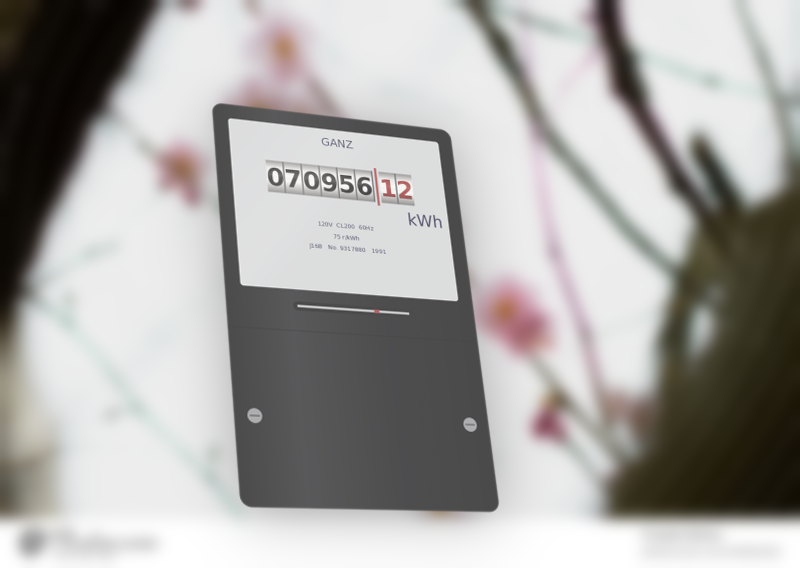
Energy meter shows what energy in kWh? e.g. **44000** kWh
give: **70956.12** kWh
